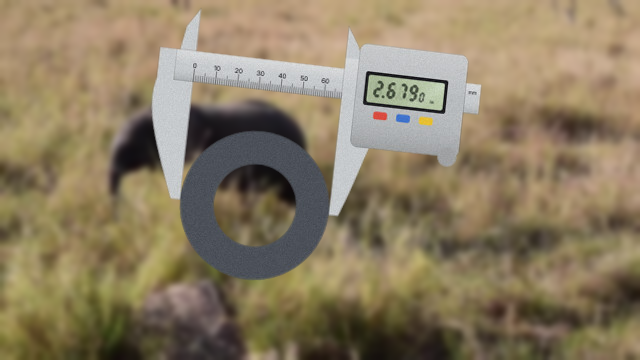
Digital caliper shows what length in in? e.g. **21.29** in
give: **2.6790** in
